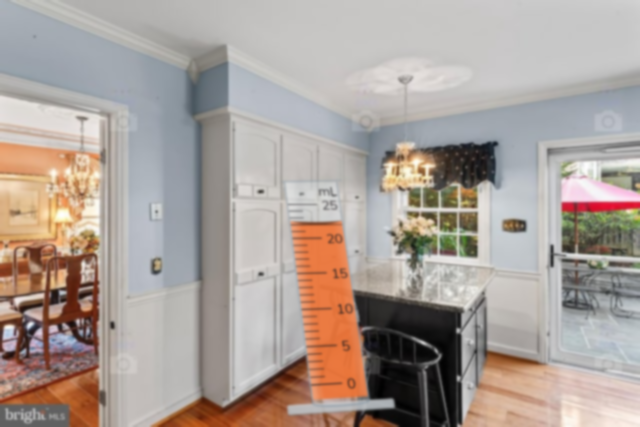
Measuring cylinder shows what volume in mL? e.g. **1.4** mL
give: **22** mL
